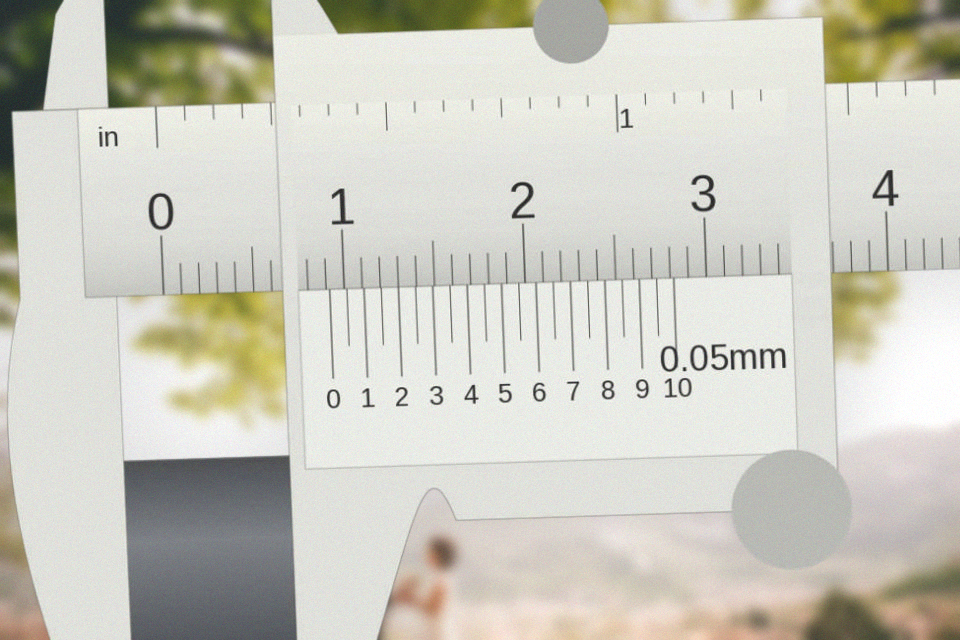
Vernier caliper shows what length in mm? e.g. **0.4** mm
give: **9.2** mm
